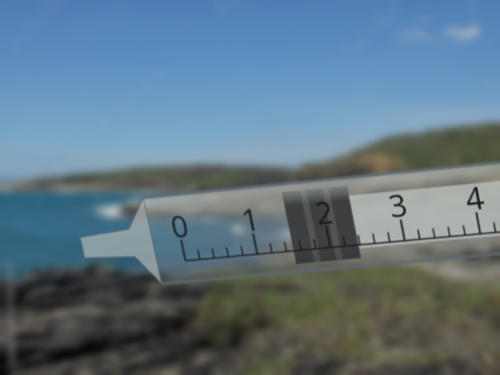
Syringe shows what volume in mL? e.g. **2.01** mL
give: **1.5** mL
